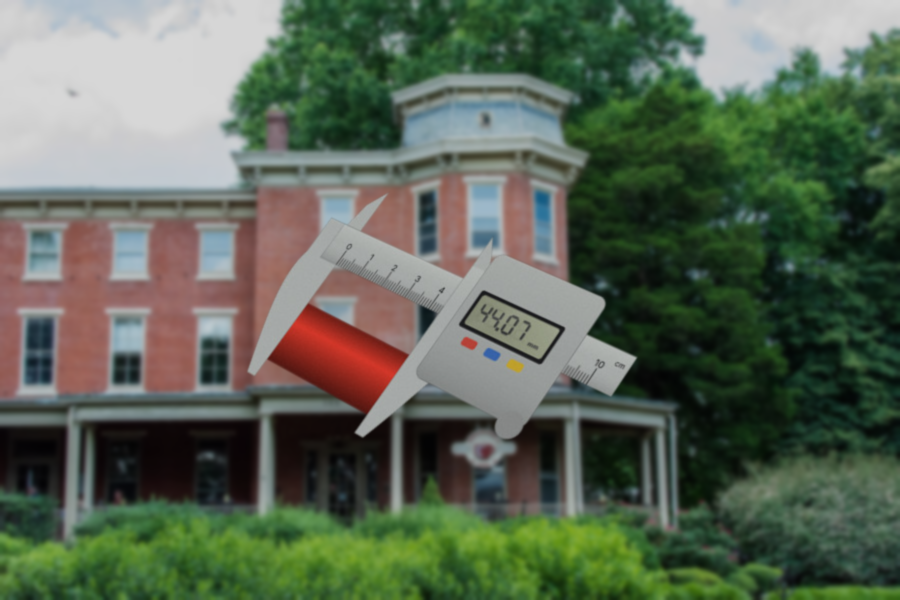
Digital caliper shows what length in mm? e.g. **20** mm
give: **44.07** mm
